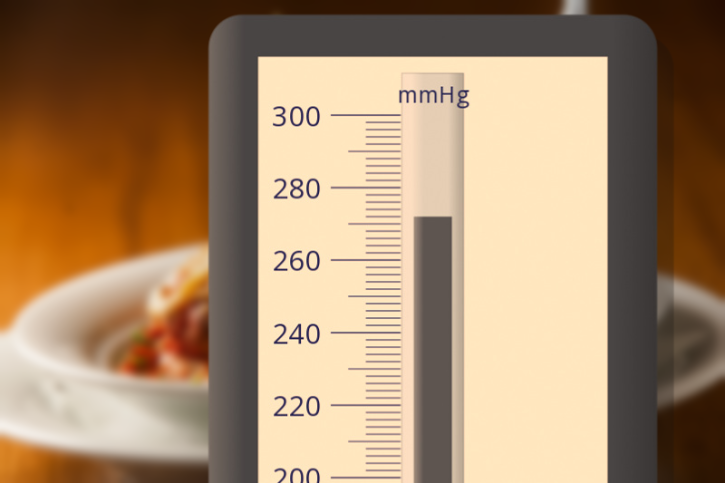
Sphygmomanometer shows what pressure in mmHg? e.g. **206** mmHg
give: **272** mmHg
